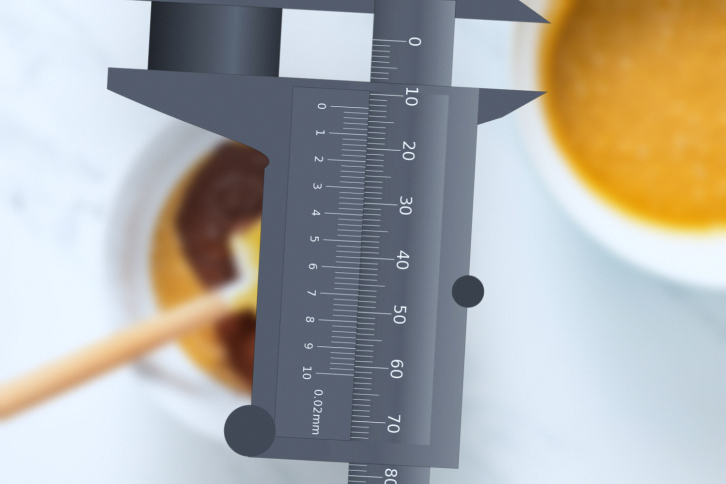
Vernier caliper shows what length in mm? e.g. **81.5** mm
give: **12.6** mm
